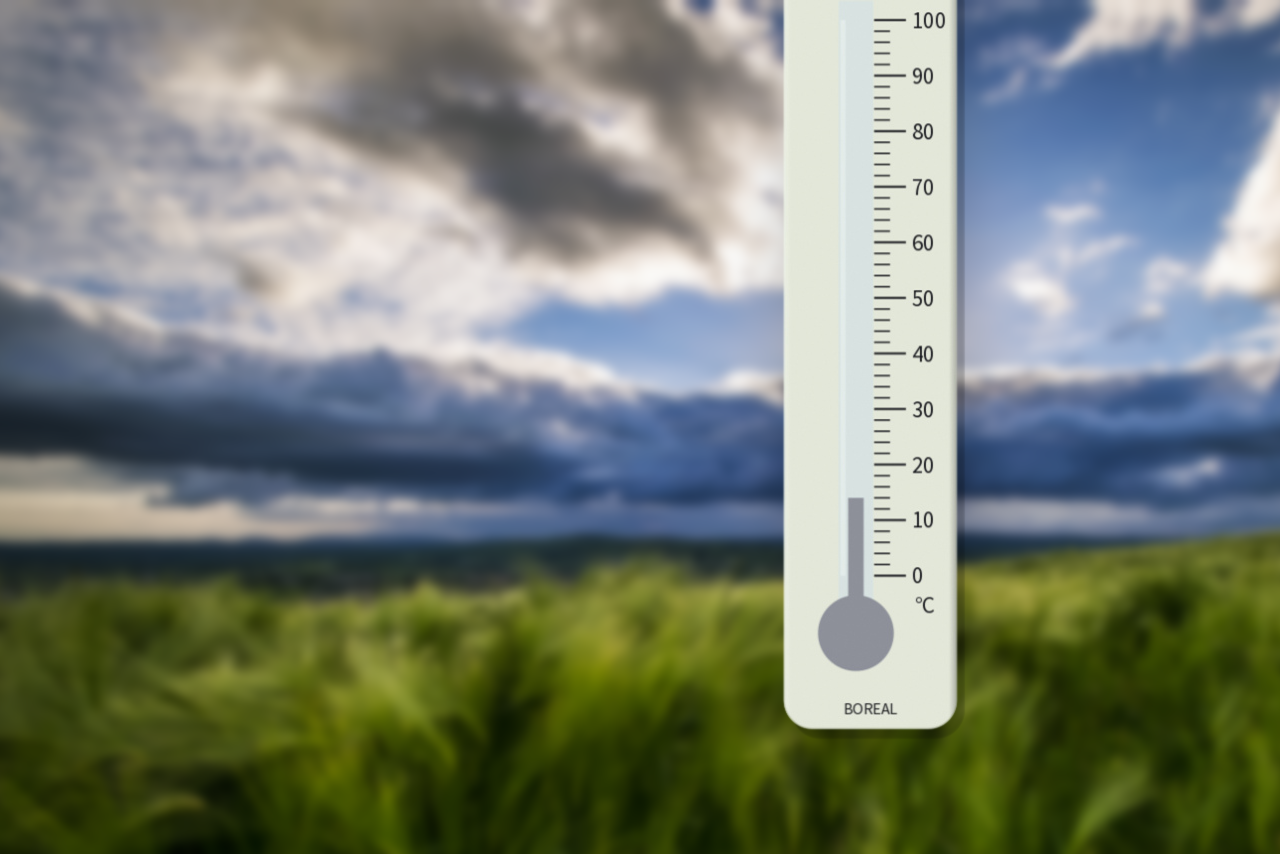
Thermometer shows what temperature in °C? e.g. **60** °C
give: **14** °C
